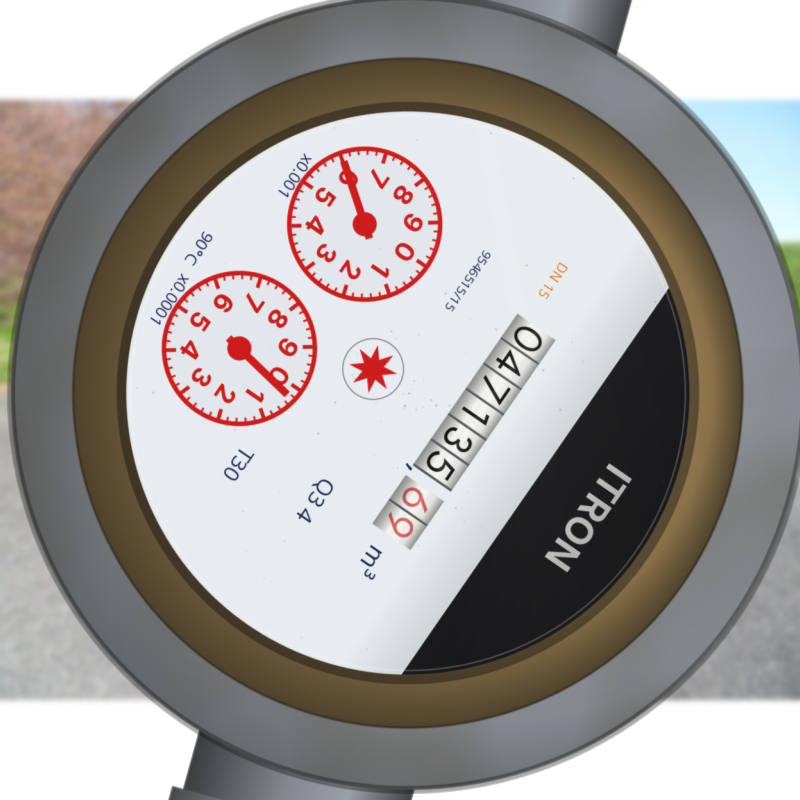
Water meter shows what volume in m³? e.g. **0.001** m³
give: **47135.6960** m³
